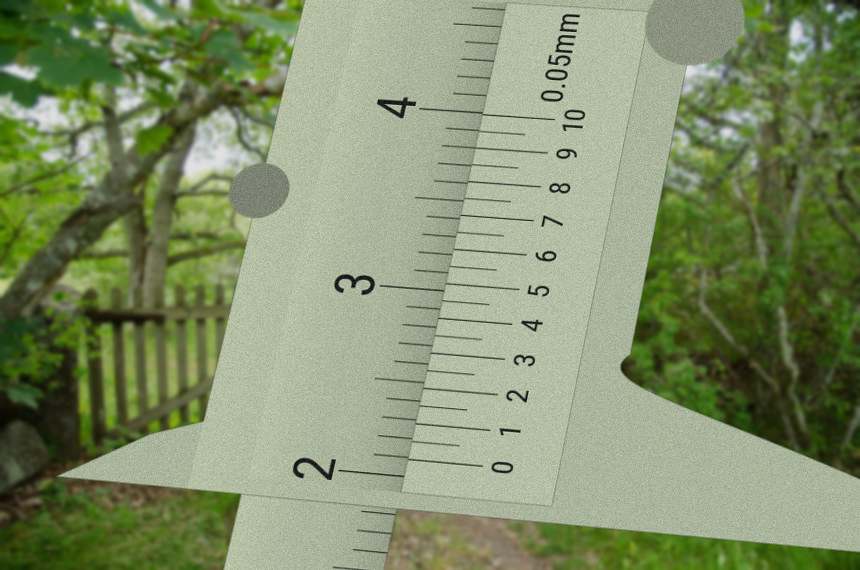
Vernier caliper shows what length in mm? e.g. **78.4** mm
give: **20.9** mm
